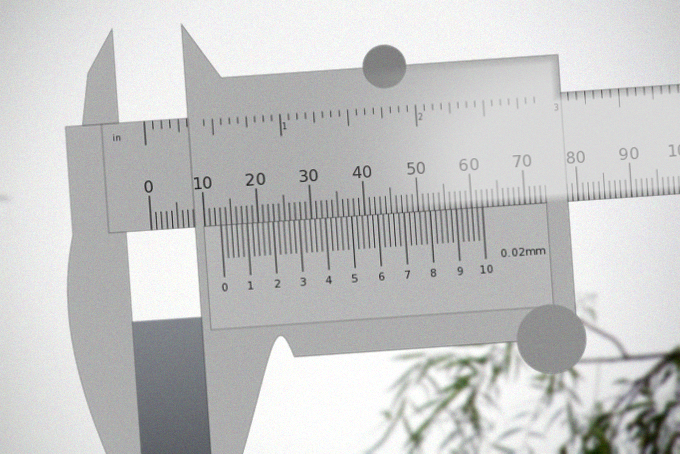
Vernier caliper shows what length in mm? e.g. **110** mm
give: **13.0** mm
